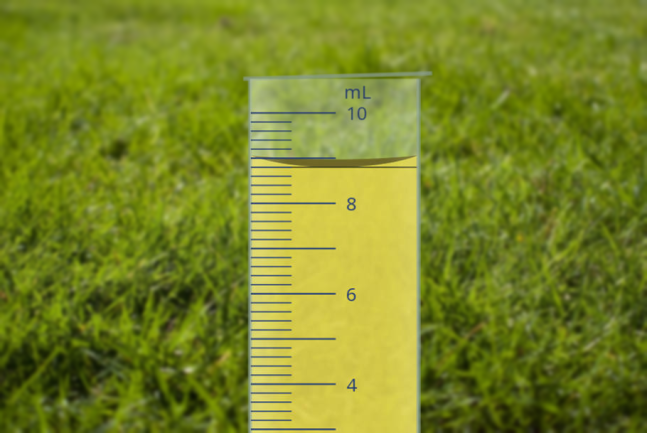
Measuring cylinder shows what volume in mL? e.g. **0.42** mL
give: **8.8** mL
